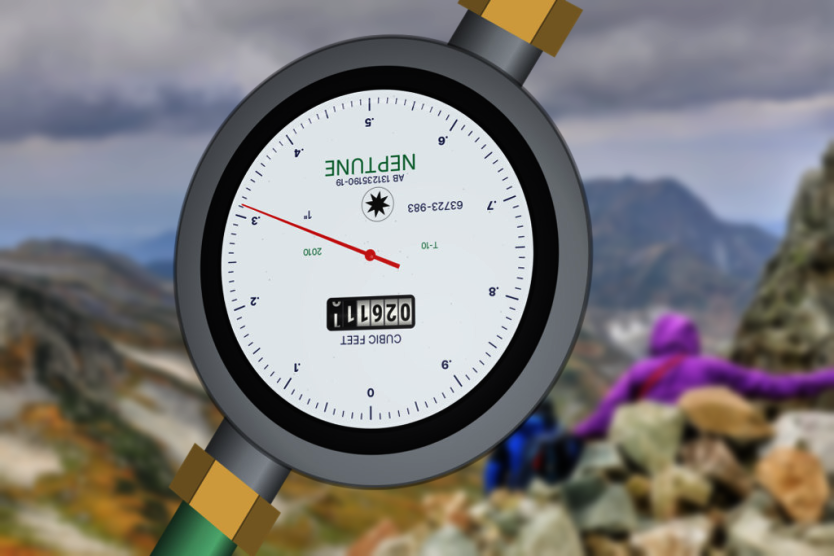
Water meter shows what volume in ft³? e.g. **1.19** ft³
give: **26111.31** ft³
